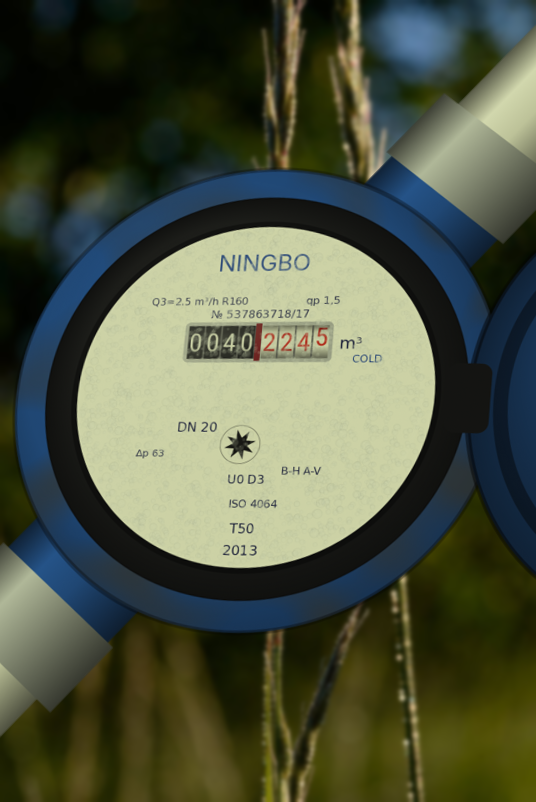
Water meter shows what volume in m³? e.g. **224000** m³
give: **40.2245** m³
